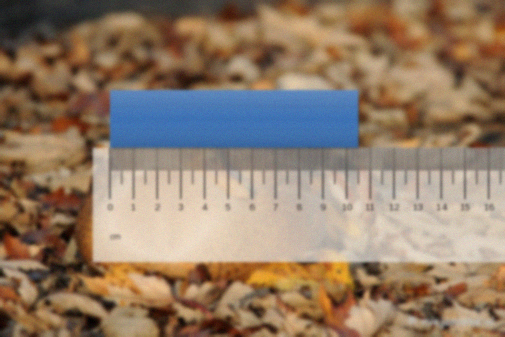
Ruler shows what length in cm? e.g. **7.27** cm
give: **10.5** cm
